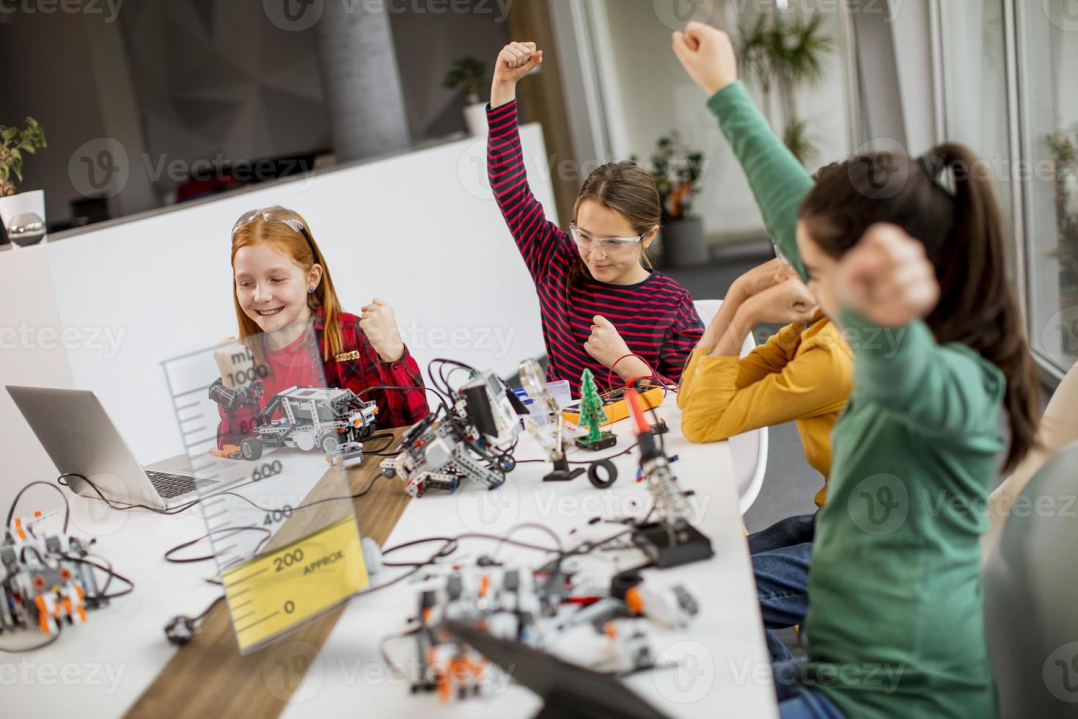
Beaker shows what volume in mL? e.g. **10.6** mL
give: **250** mL
